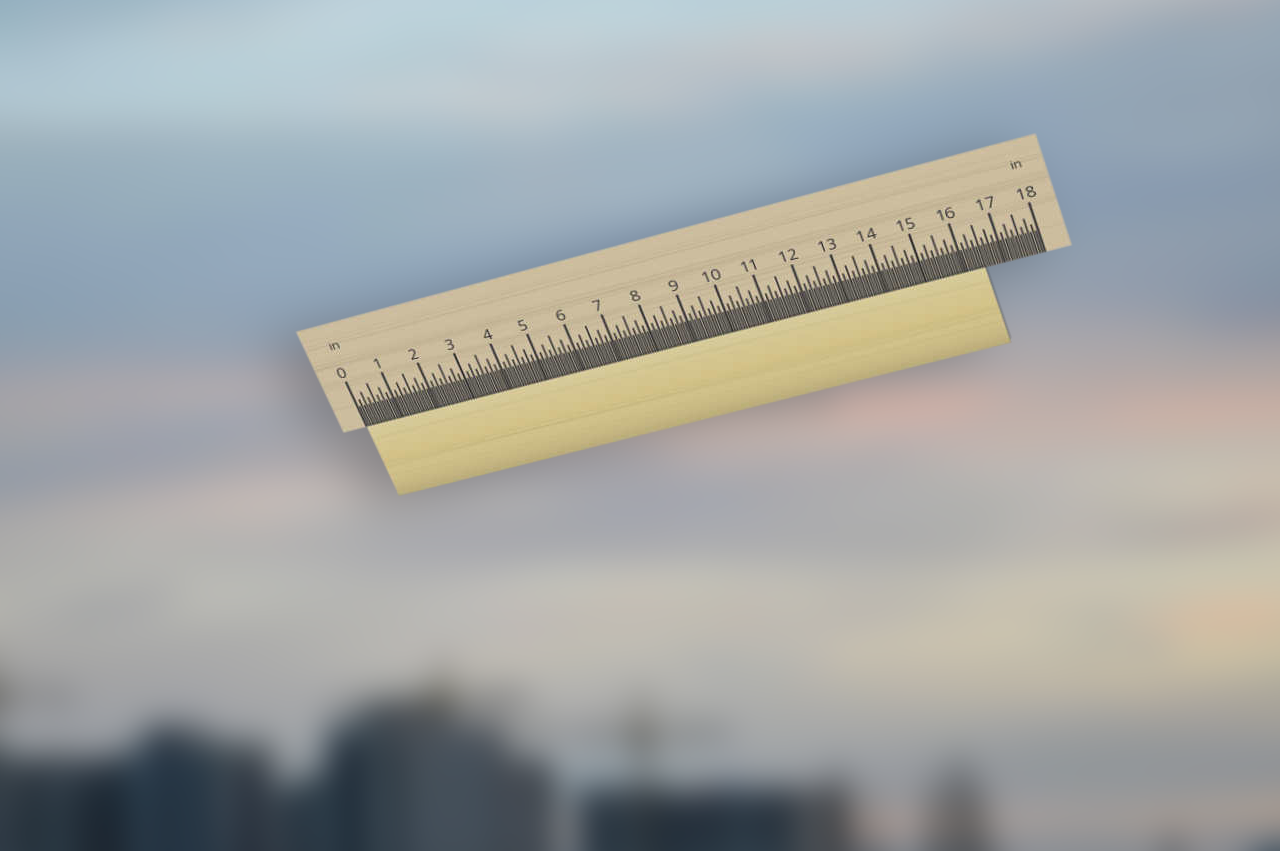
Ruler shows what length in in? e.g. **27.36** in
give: **16.5** in
